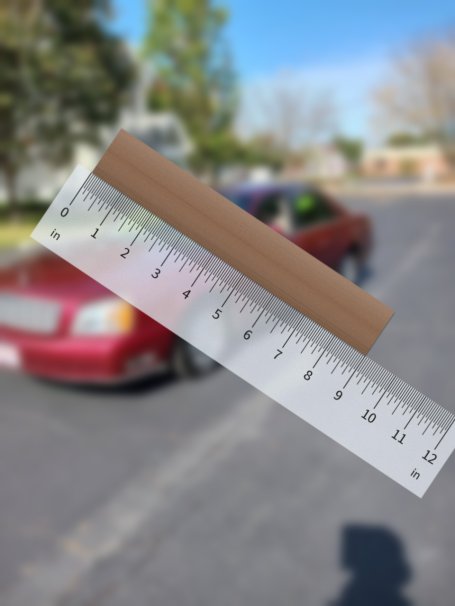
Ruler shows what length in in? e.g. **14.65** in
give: **9** in
